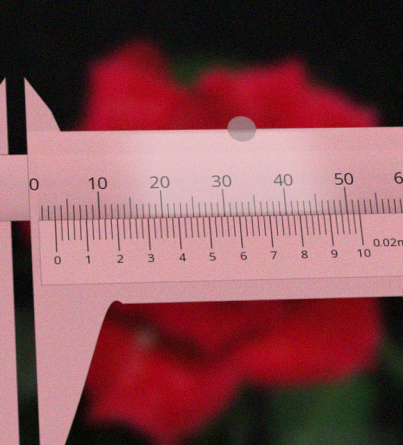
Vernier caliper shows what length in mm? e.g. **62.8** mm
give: **3.0** mm
